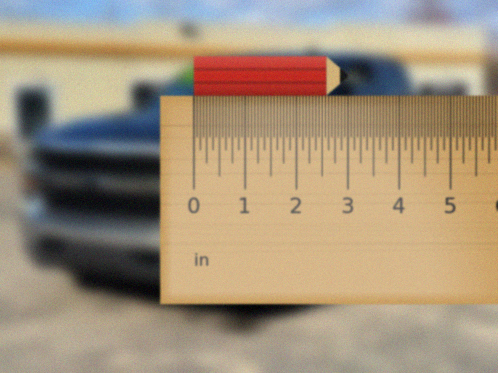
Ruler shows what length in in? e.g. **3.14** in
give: **3** in
